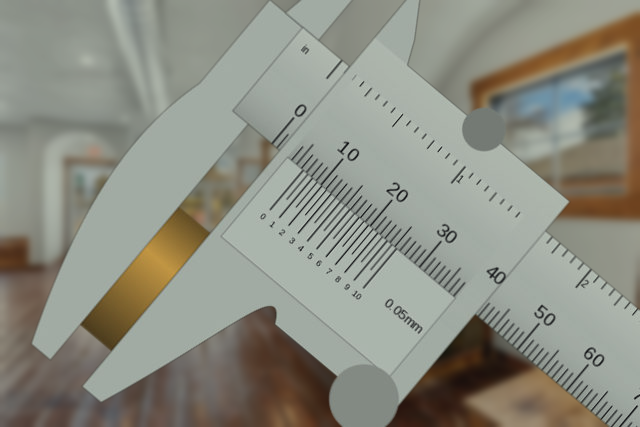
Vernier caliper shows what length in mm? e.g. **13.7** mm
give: **6.4** mm
